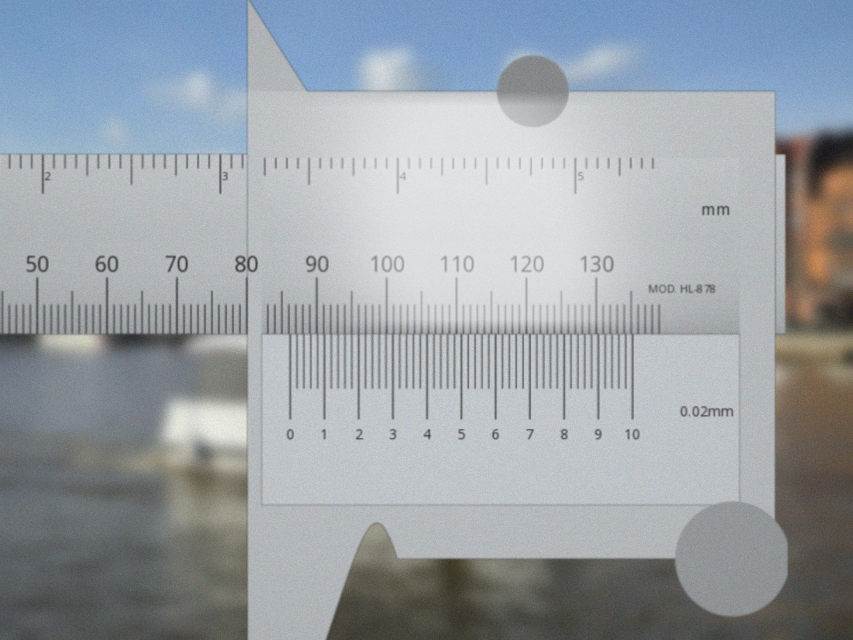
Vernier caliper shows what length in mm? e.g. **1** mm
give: **86.2** mm
